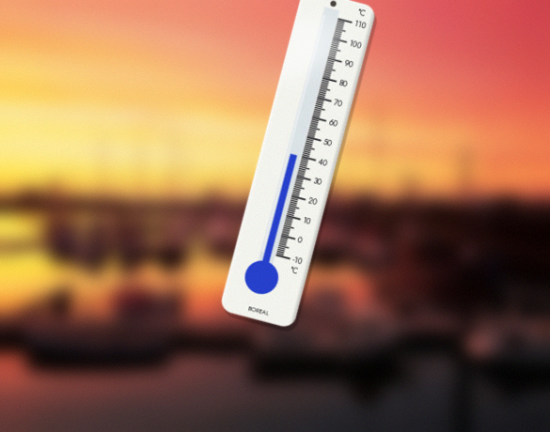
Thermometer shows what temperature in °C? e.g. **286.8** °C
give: **40** °C
